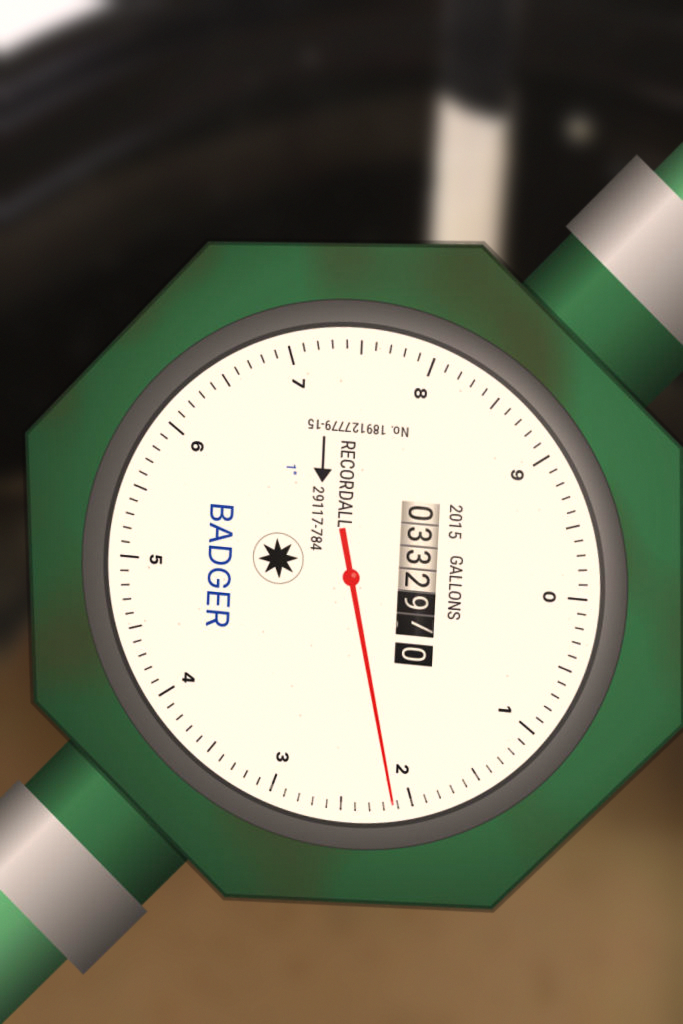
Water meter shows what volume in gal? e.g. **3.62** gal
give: **332972.1** gal
